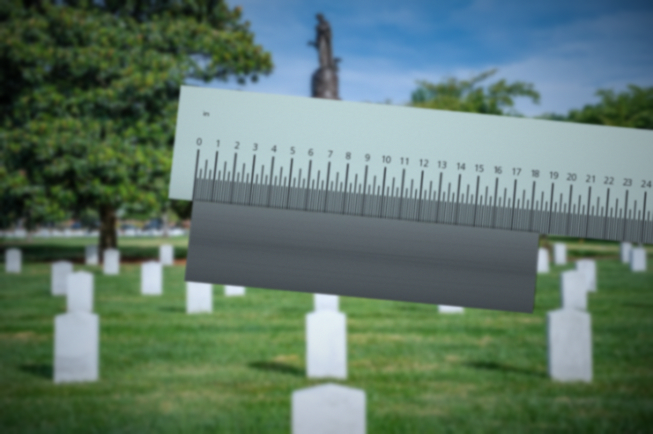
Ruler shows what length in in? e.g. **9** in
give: **18.5** in
